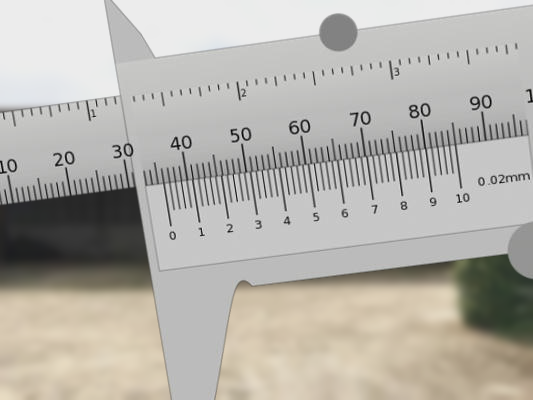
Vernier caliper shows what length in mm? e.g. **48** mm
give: **36.0** mm
